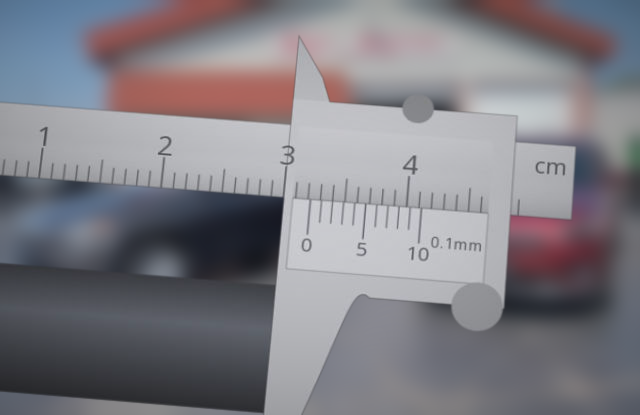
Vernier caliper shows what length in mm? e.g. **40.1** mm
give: **32.2** mm
